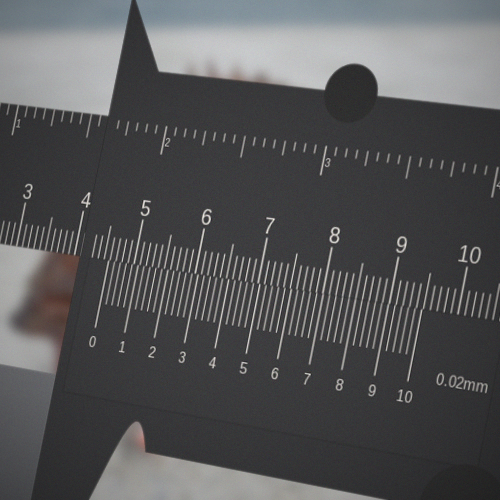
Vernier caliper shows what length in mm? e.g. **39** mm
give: **45.8** mm
